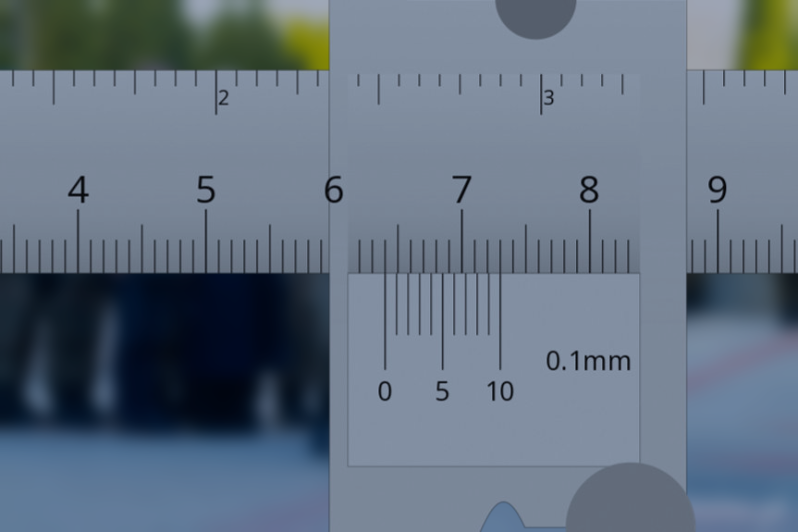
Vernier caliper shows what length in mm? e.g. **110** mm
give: **64.0** mm
